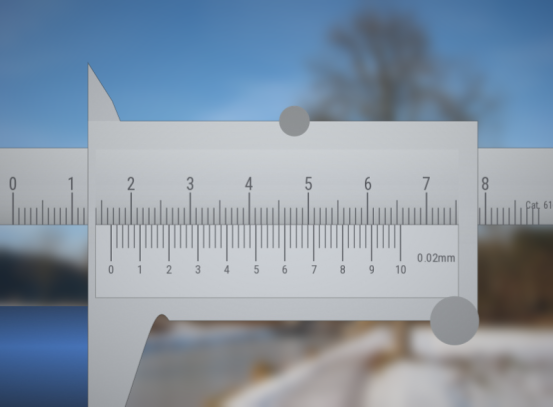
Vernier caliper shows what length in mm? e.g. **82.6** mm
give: **16.6** mm
